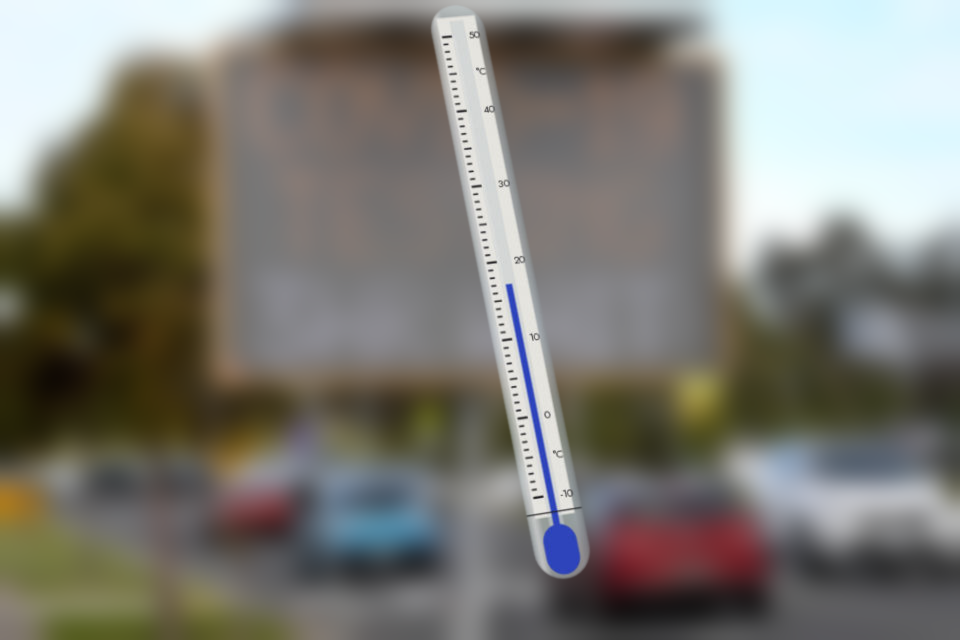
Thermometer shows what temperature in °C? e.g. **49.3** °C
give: **17** °C
